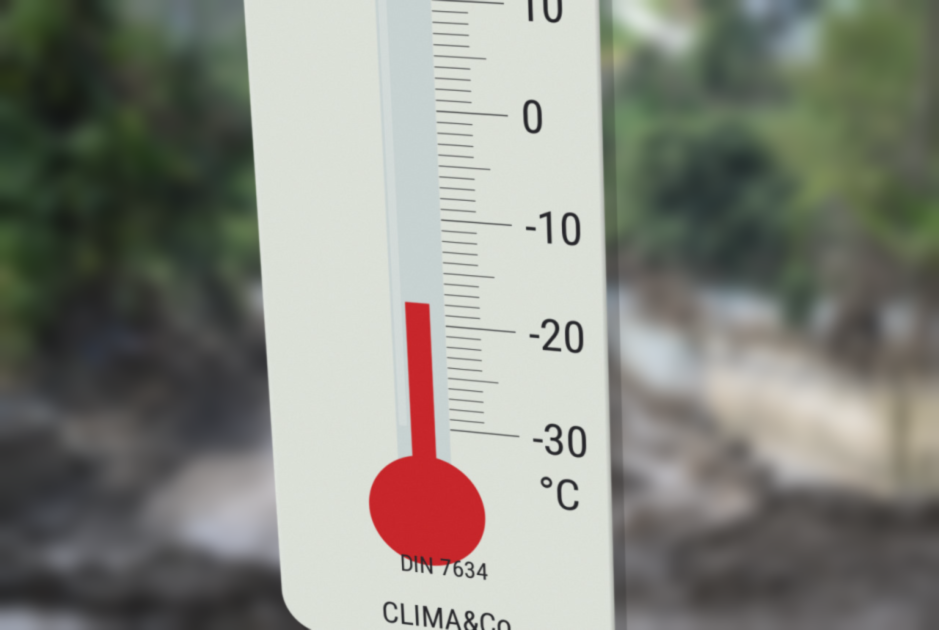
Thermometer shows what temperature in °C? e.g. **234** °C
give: **-18** °C
